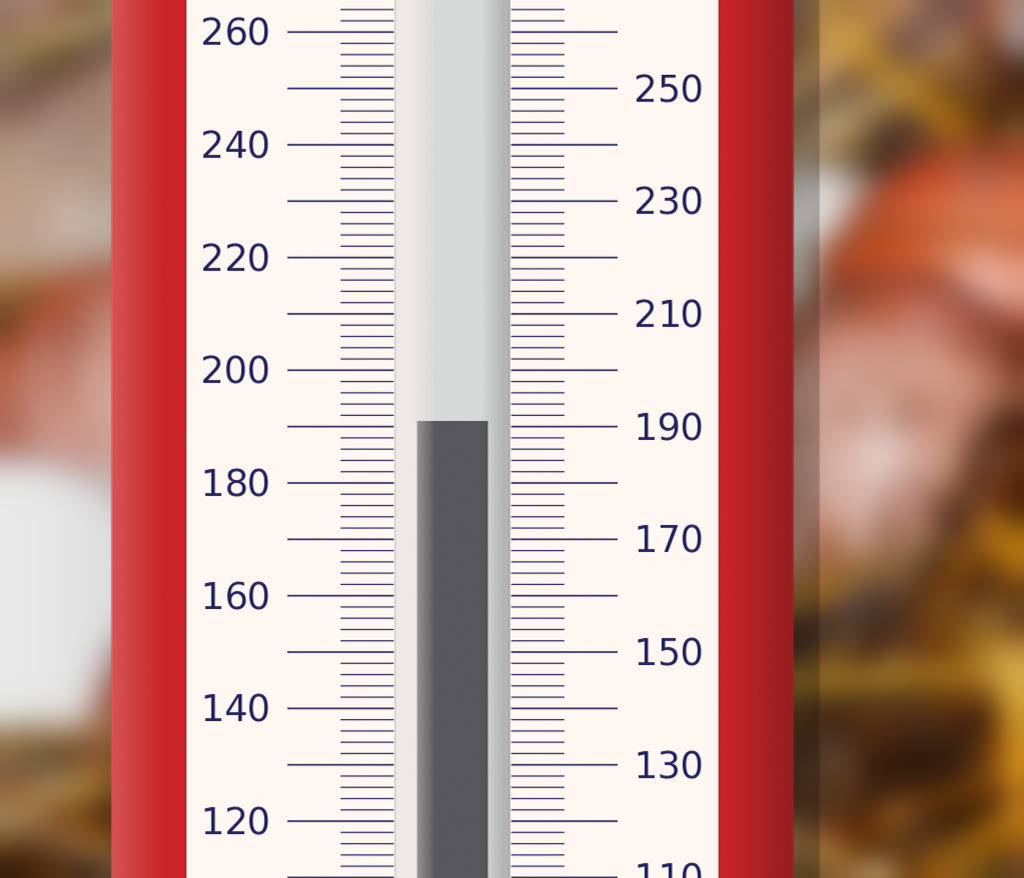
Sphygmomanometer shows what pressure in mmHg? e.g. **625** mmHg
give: **191** mmHg
